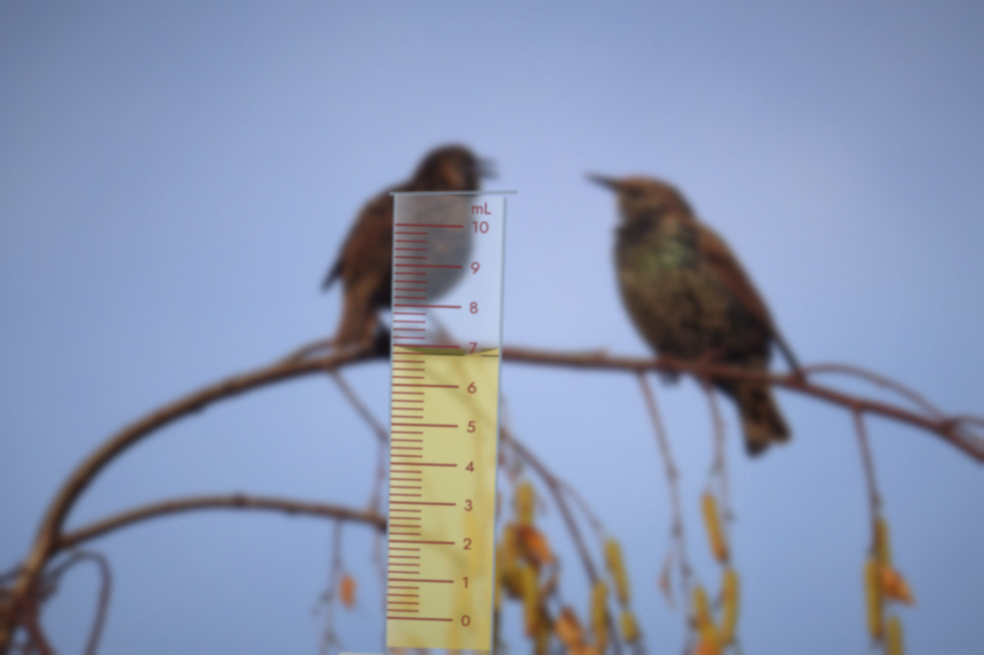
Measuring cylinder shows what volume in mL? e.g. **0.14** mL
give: **6.8** mL
